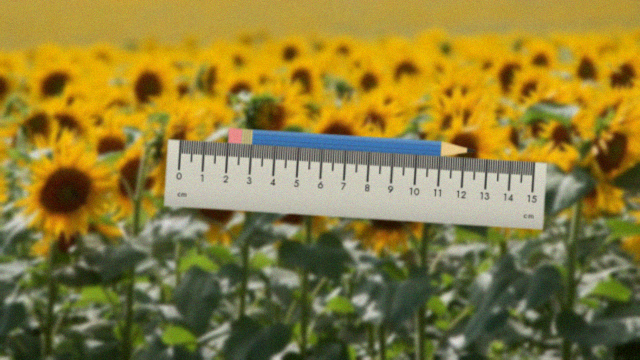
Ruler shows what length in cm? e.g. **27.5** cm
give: **10.5** cm
